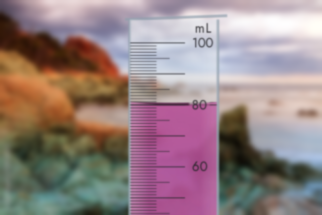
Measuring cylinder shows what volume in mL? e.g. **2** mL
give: **80** mL
